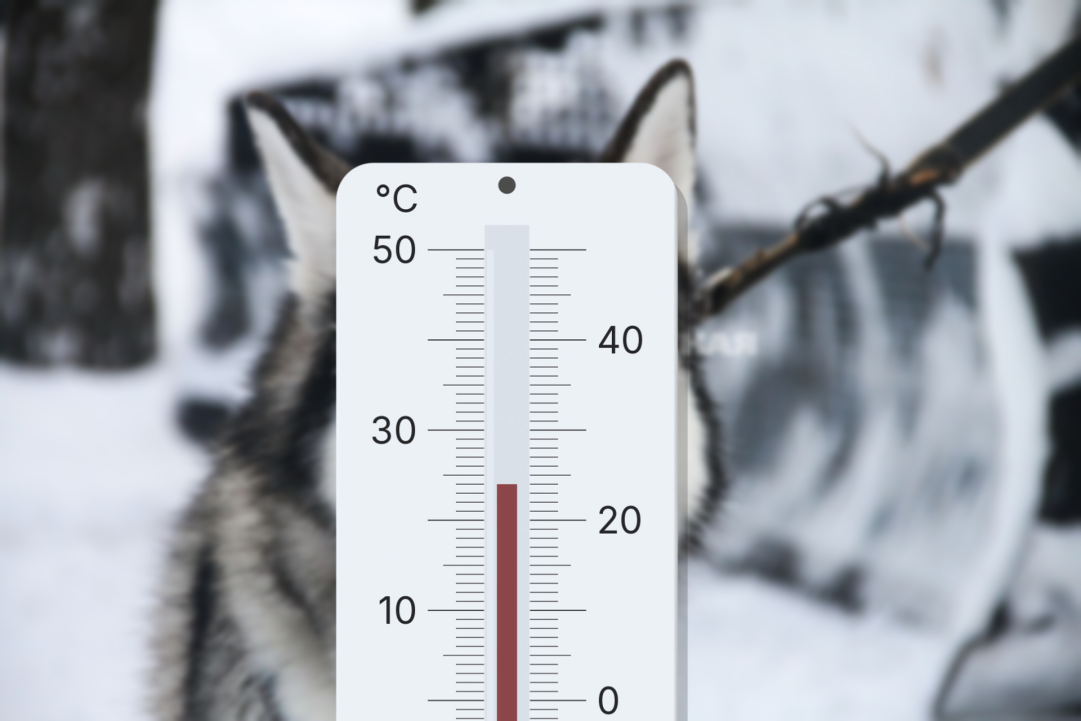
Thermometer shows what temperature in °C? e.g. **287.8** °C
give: **24** °C
